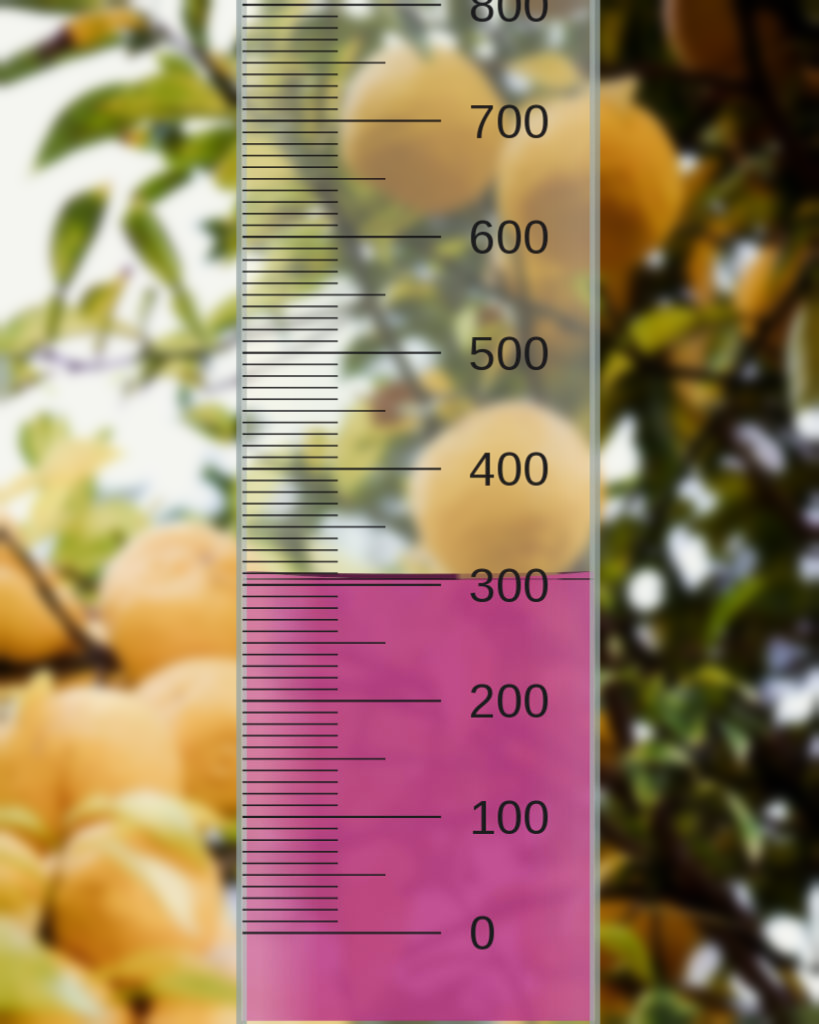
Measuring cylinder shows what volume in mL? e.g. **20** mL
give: **305** mL
